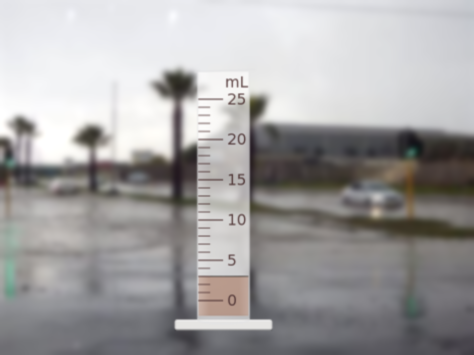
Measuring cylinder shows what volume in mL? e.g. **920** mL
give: **3** mL
